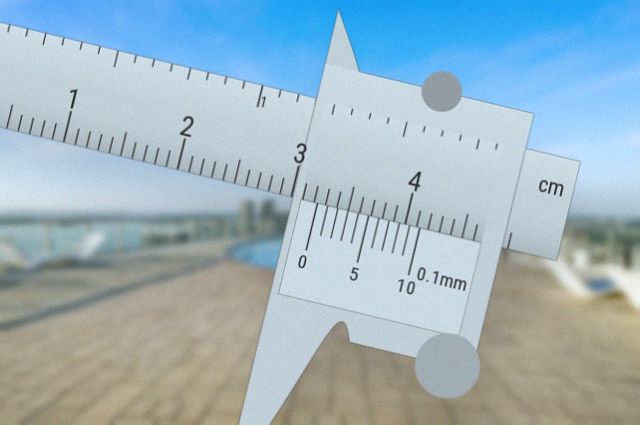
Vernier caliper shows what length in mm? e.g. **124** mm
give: **32.3** mm
